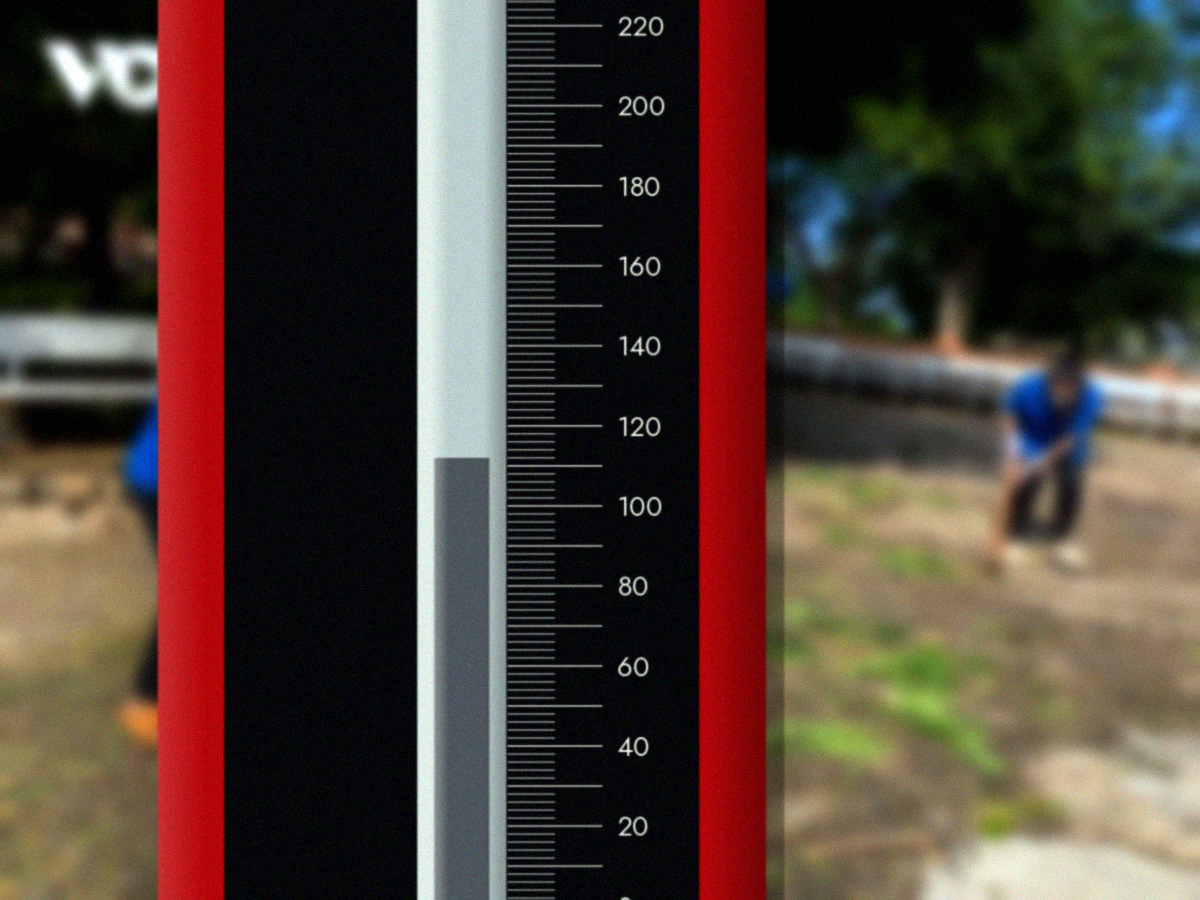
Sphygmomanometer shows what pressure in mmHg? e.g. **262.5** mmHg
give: **112** mmHg
